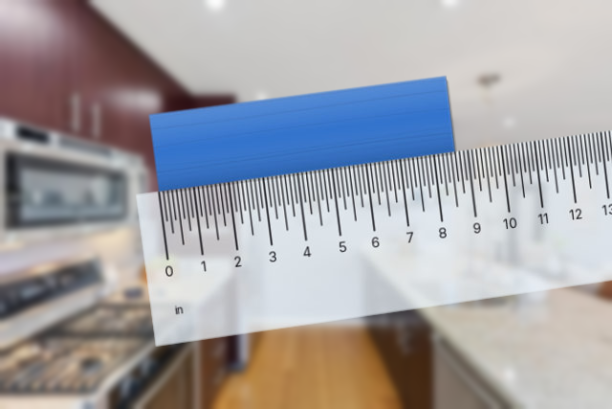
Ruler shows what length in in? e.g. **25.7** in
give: **8.625** in
